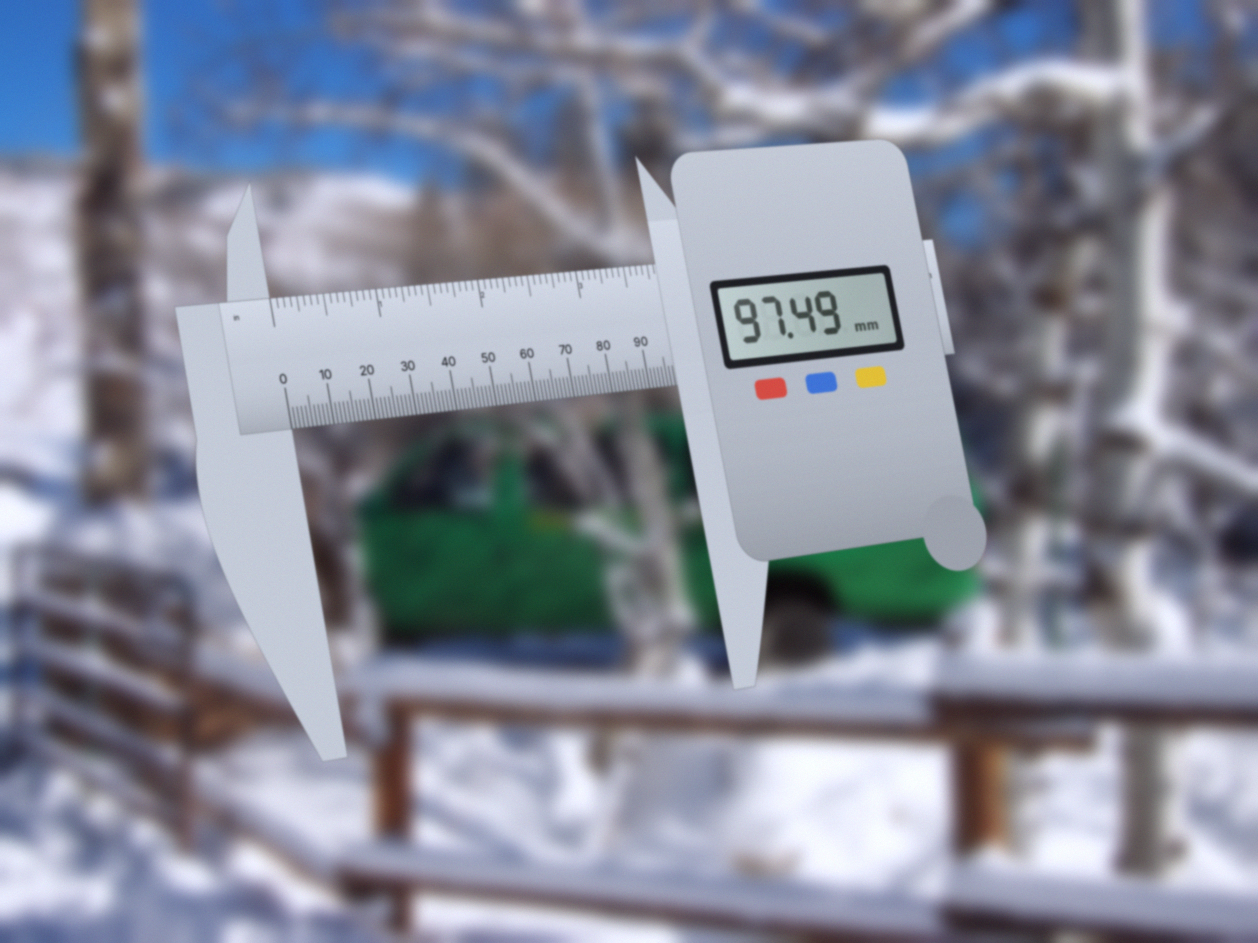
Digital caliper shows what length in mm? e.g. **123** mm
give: **97.49** mm
